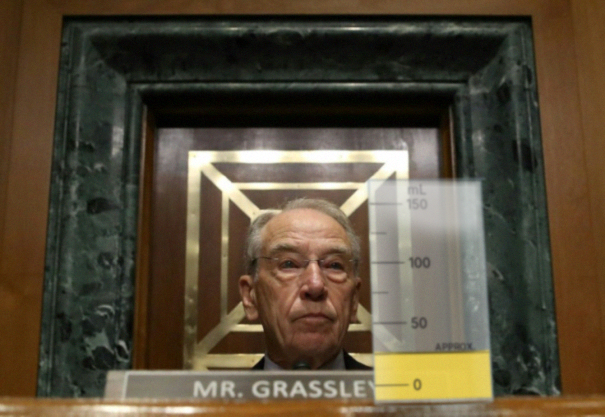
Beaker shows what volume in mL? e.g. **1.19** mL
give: **25** mL
